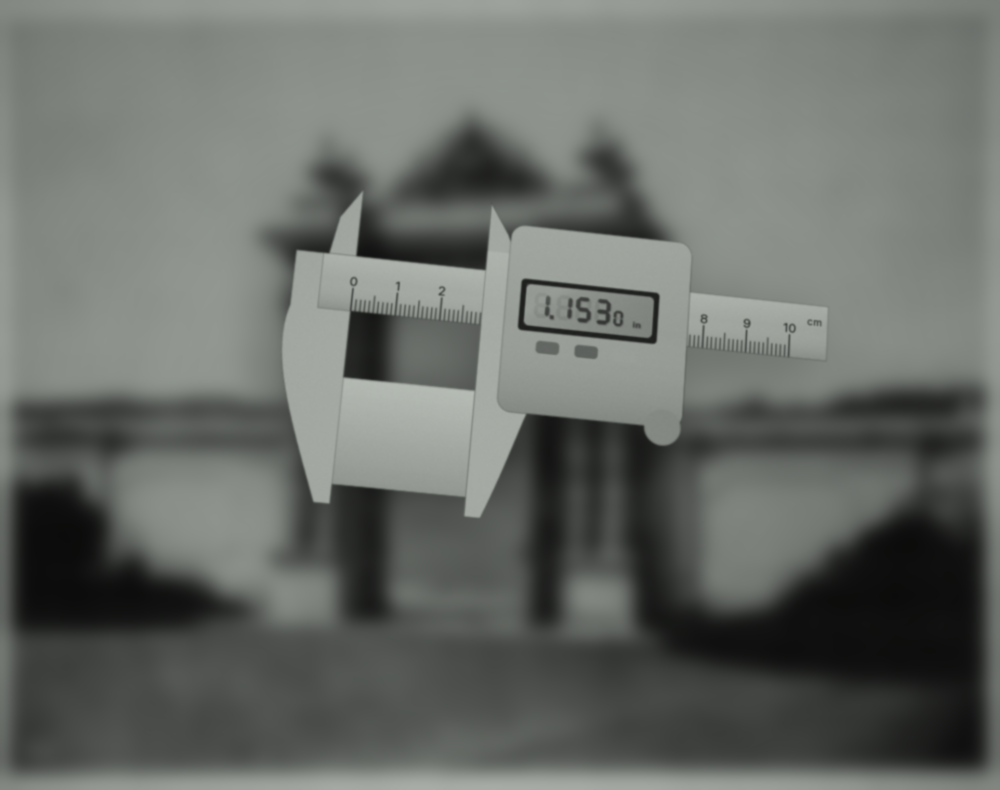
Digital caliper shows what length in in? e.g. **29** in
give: **1.1530** in
